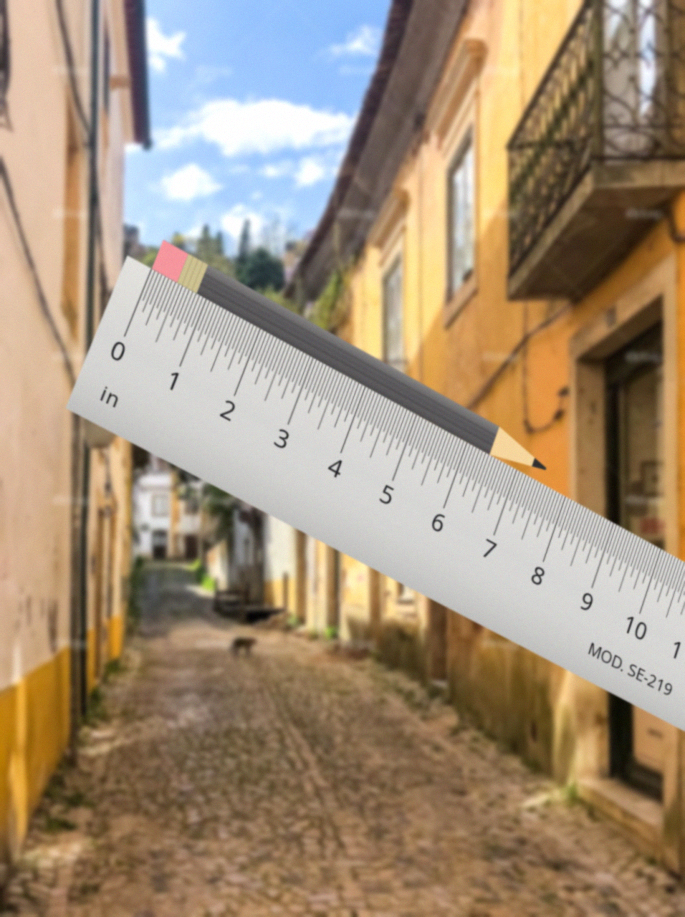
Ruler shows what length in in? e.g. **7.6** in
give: **7.5** in
